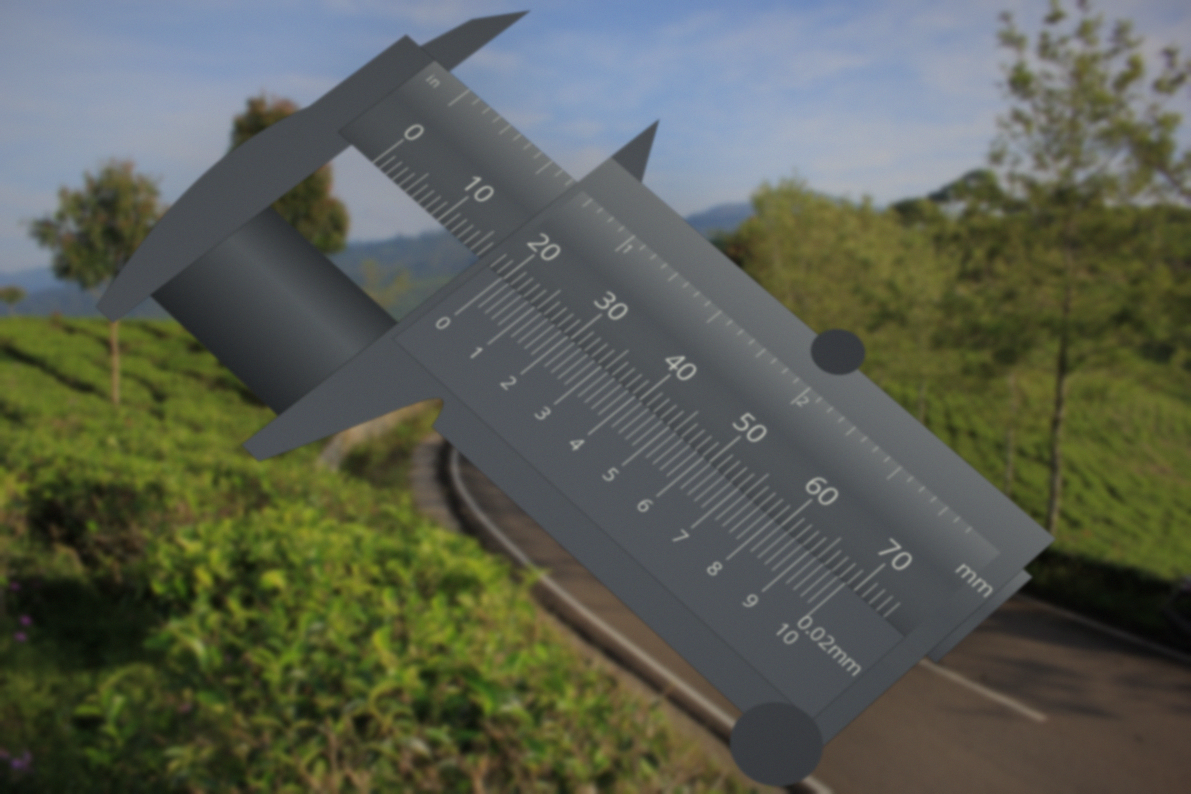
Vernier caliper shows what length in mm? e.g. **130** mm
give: **19.8** mm
